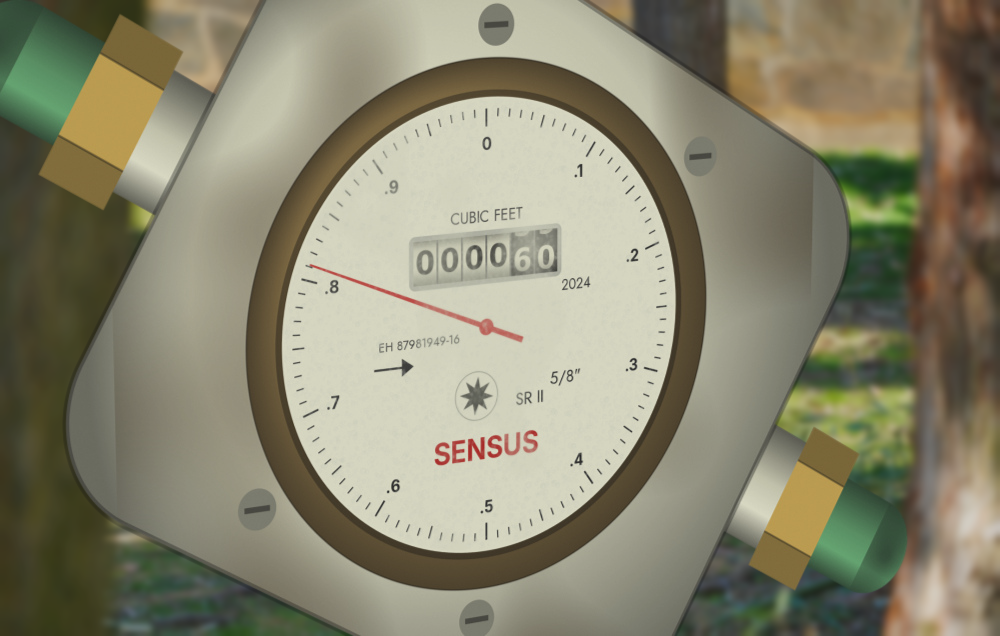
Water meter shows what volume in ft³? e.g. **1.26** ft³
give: **59.81** ft³
